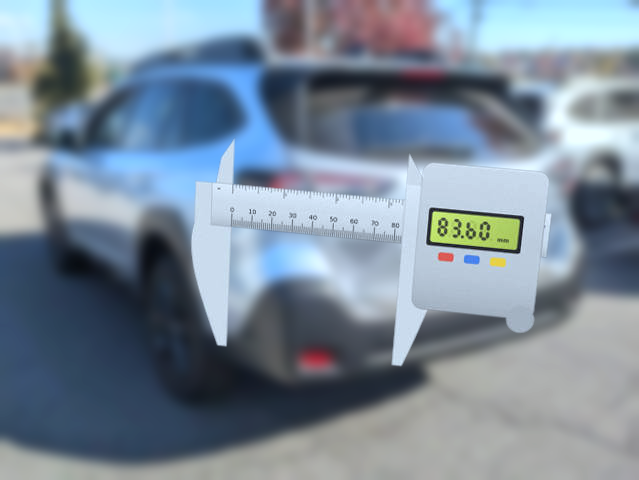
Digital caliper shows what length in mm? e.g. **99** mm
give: **83.60** mm
